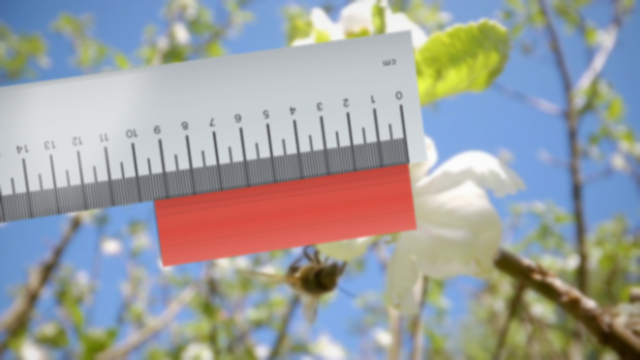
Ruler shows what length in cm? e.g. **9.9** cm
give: **9.5** cm
